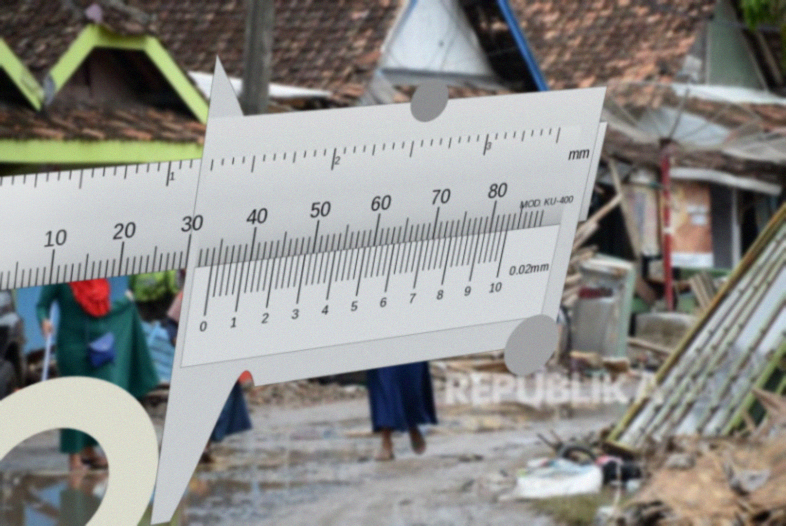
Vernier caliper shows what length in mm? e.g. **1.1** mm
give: **34.0** mm
